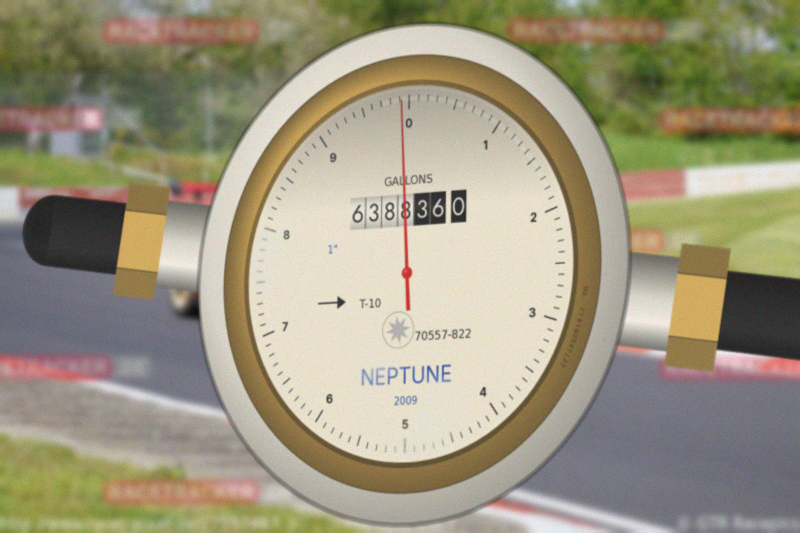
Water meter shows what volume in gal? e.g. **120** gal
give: **6388359.9** gal
